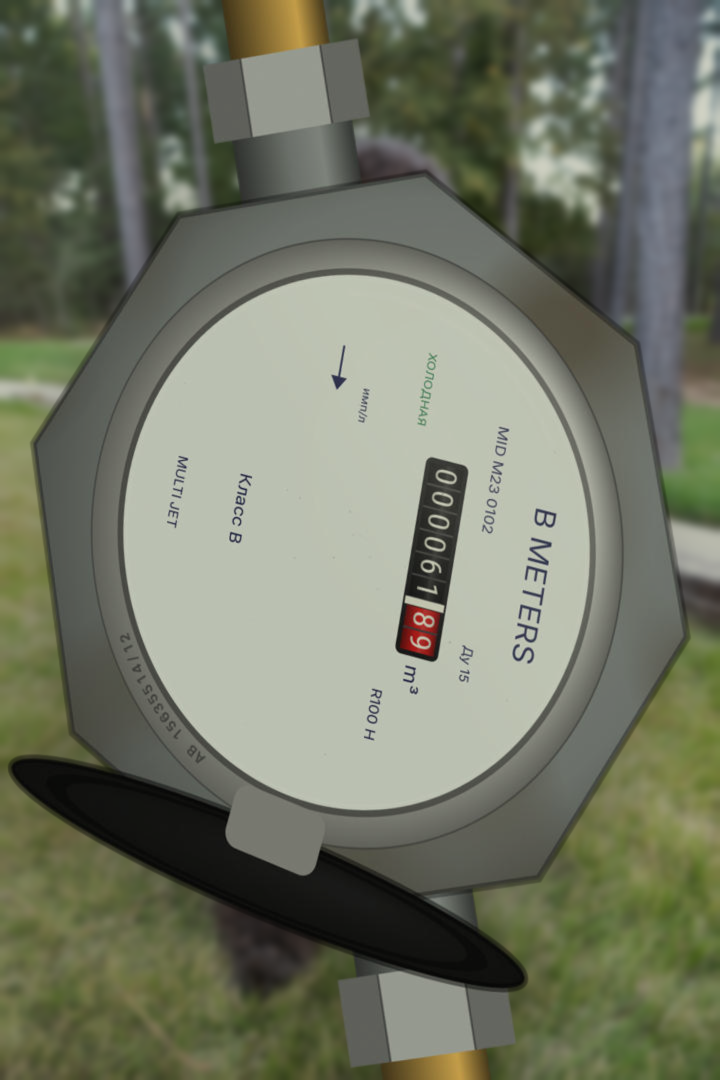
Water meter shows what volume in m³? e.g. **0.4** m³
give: **61.89** m³
